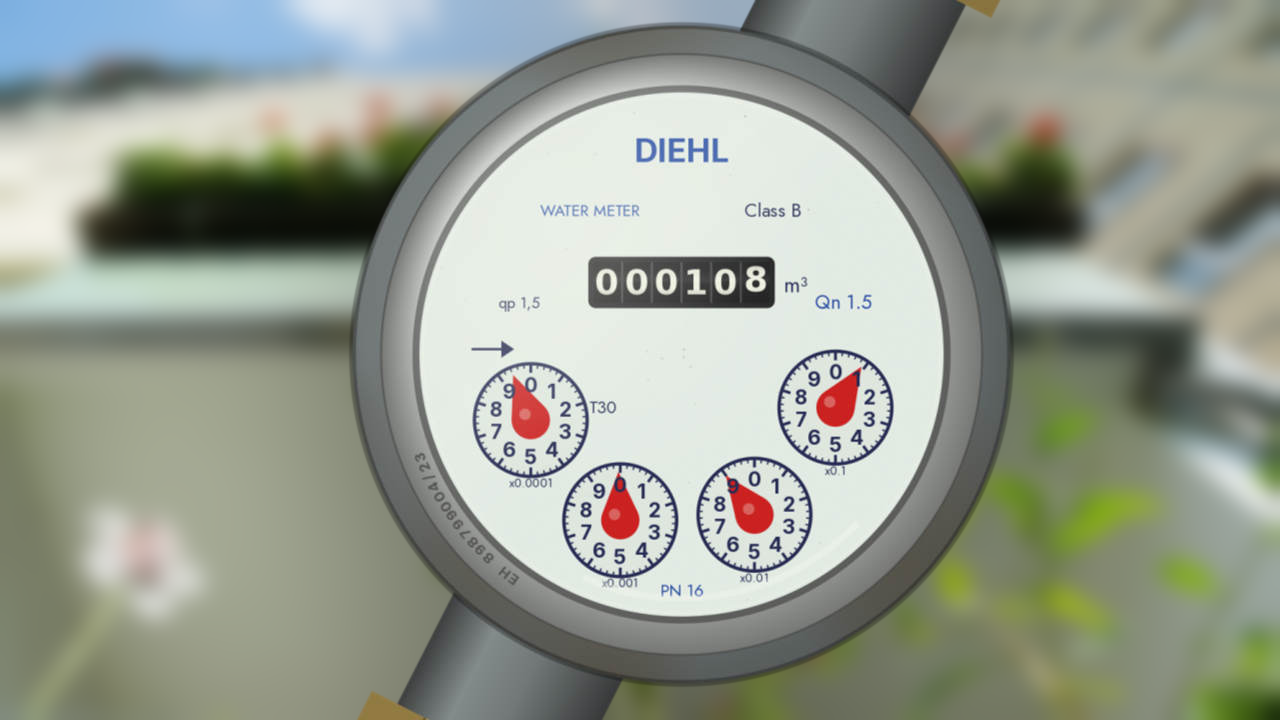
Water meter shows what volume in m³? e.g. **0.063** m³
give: **108.0899** m³
